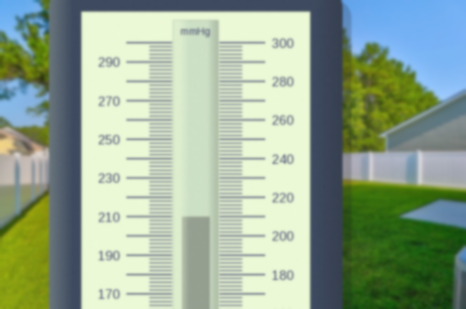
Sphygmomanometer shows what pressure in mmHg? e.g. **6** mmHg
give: **210** mmHg
